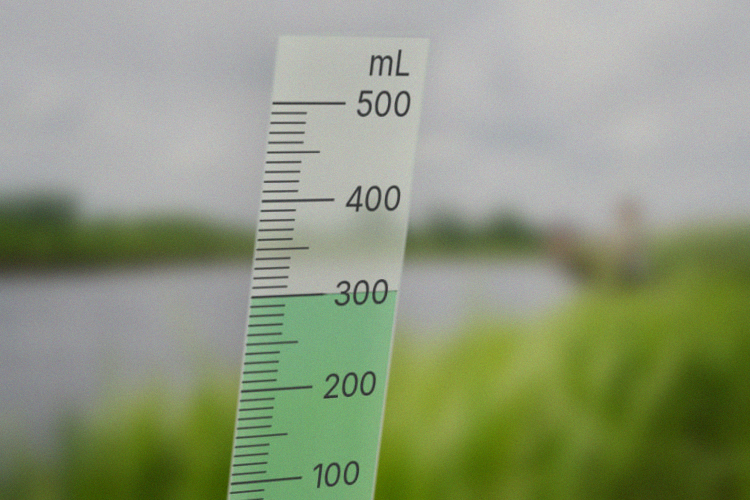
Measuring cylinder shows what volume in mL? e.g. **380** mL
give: **300** mL
